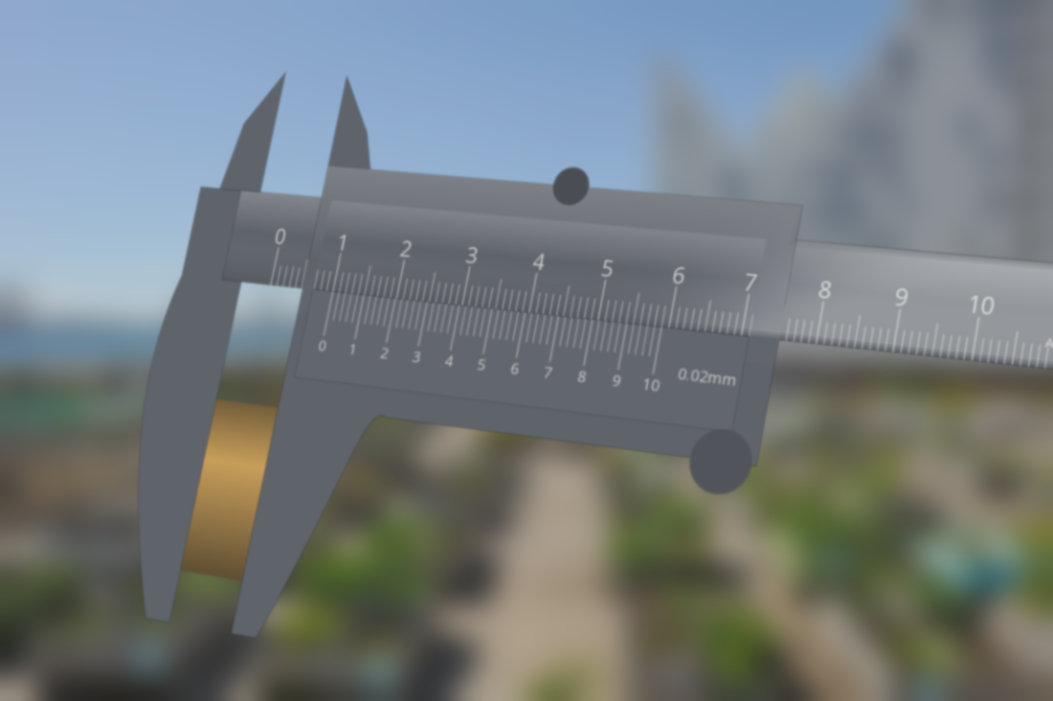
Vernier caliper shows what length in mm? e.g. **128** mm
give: **10.0** mm
